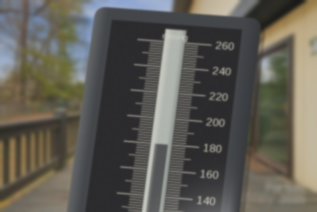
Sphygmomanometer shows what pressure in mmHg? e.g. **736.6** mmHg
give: **180** mmHg
